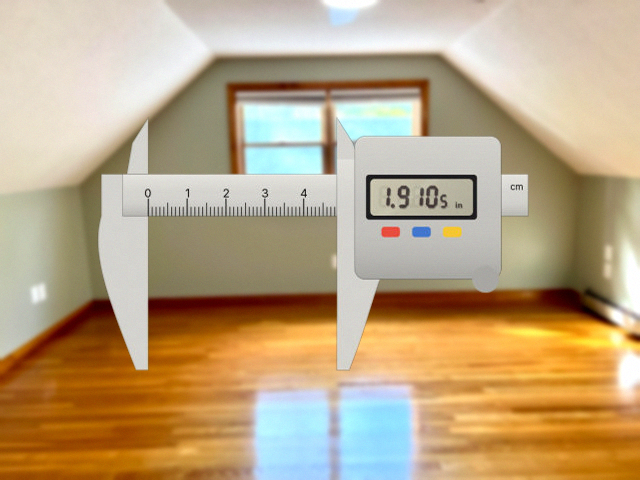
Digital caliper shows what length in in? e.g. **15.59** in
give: **1.9105** in
